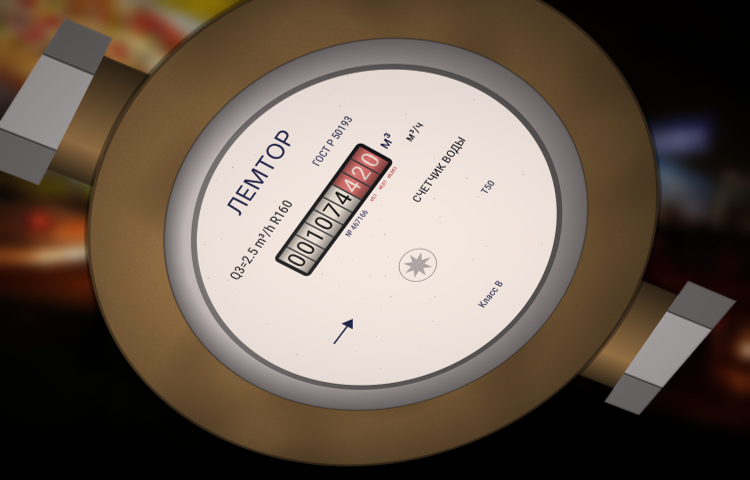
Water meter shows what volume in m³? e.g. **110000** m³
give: **1074.420** m³
